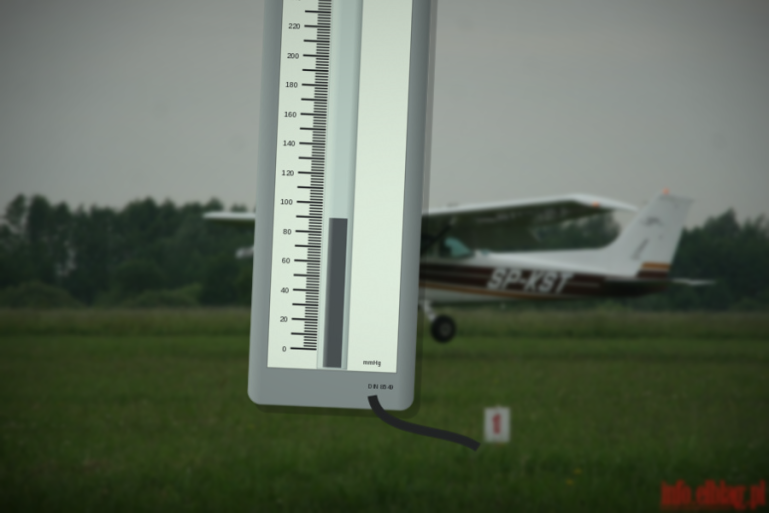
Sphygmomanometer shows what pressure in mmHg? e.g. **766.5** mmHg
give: **90** mmHg
